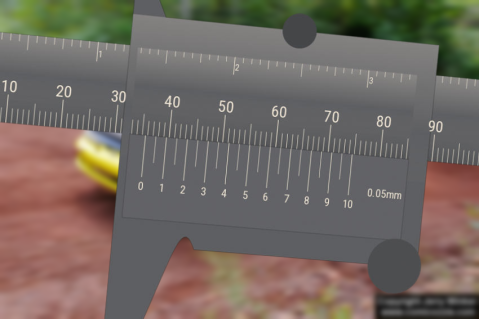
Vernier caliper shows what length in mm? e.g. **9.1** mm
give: **35.6** mm
